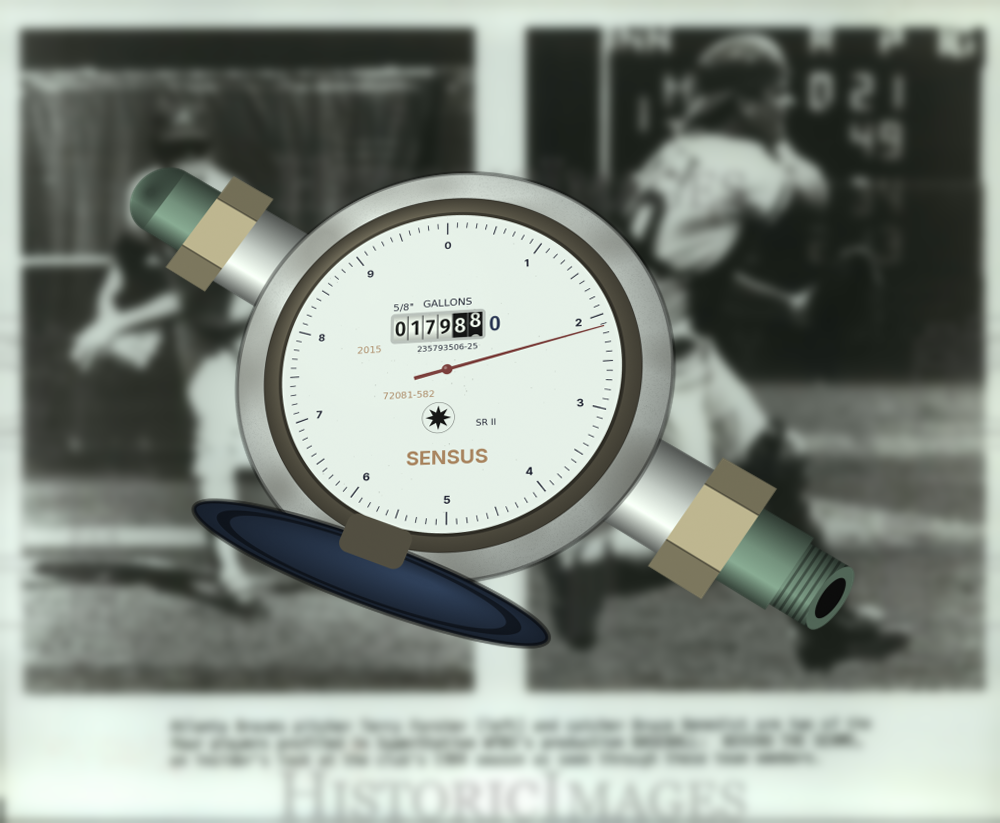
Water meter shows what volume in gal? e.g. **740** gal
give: **179882.1** gal
